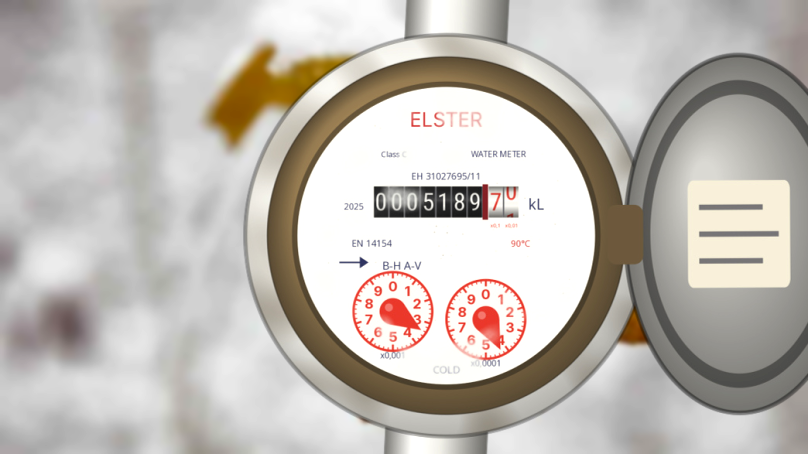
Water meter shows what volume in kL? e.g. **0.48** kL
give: **5189.7034** kL
